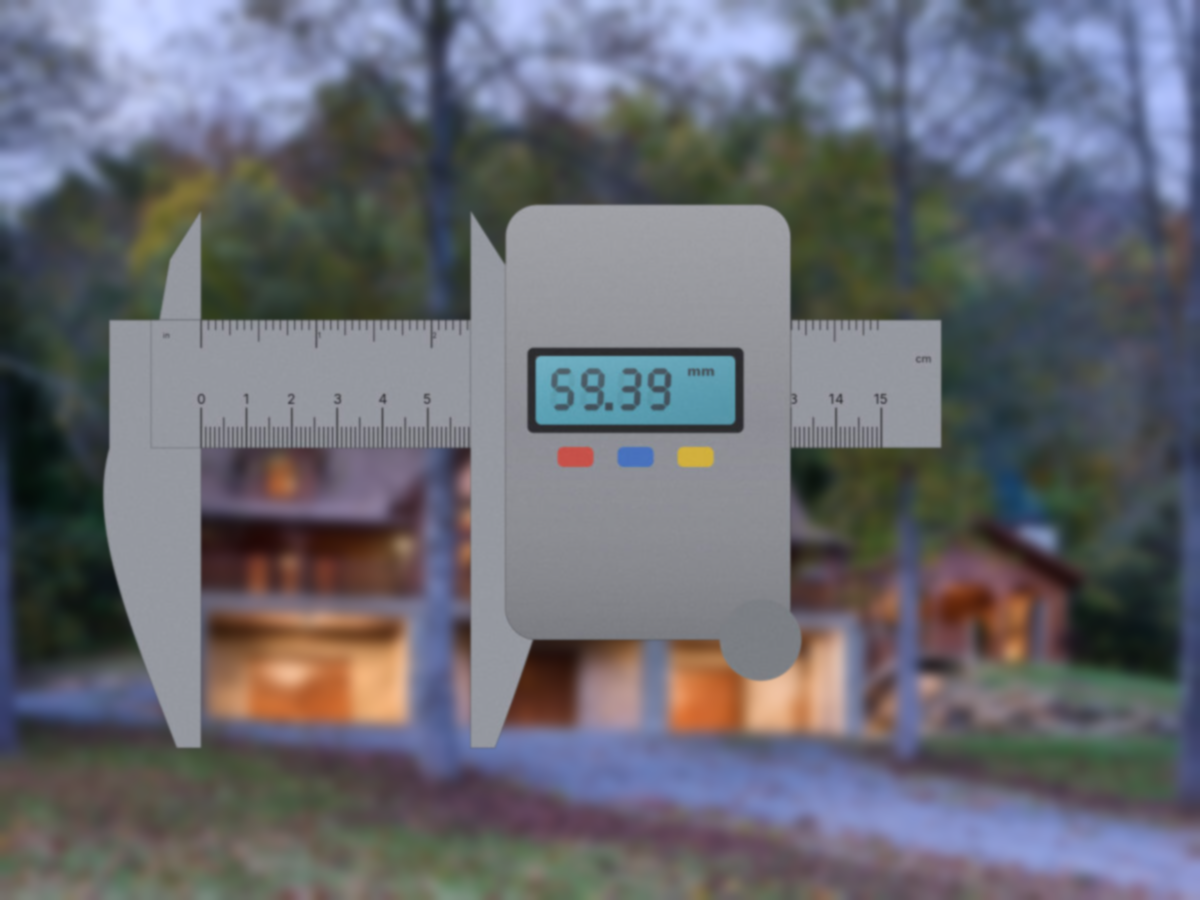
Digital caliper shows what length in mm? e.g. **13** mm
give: **59.39** mm
